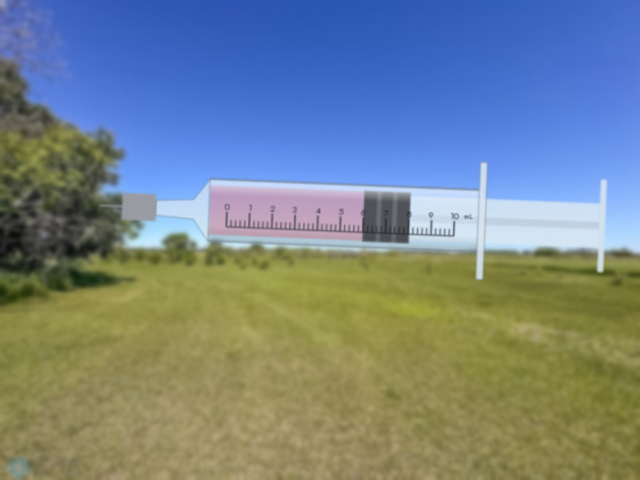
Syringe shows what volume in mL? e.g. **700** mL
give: **6** mL
